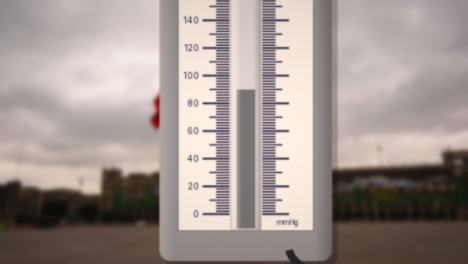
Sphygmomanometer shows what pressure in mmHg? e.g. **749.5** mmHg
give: **90** mmHg
